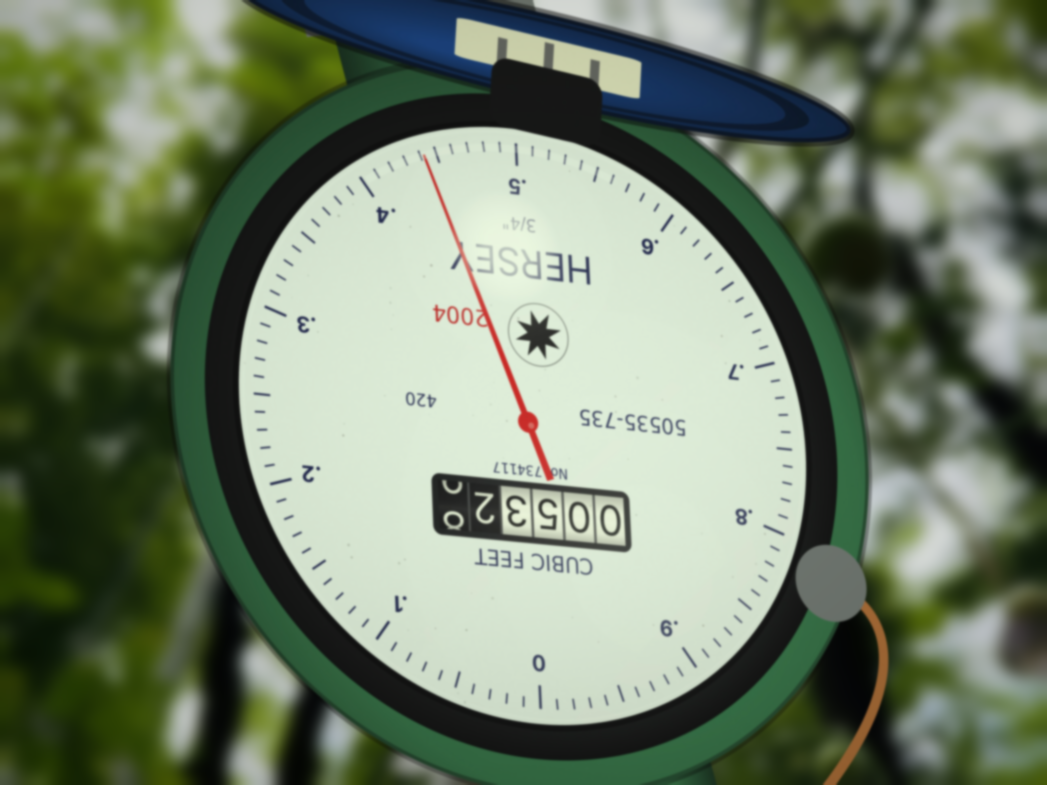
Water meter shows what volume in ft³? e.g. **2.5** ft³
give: **5328.44** ft³
